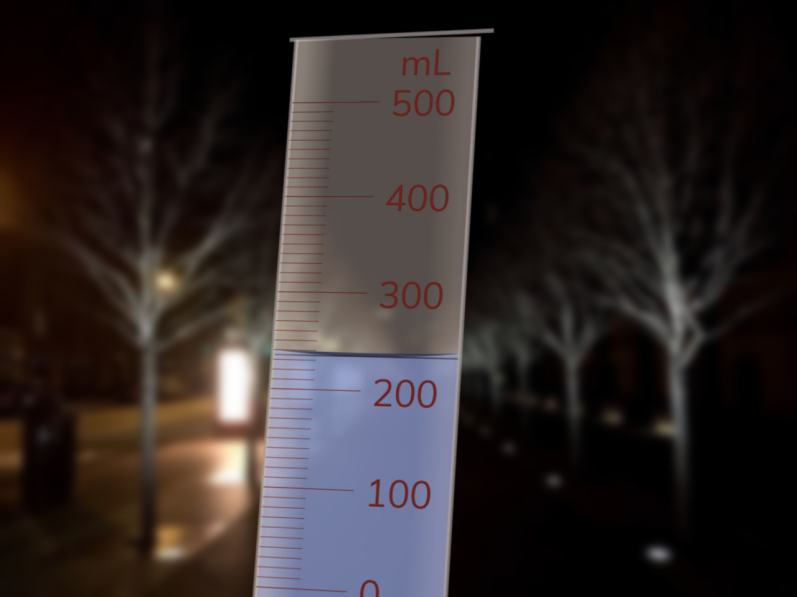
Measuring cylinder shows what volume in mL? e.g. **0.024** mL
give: **235** mL
